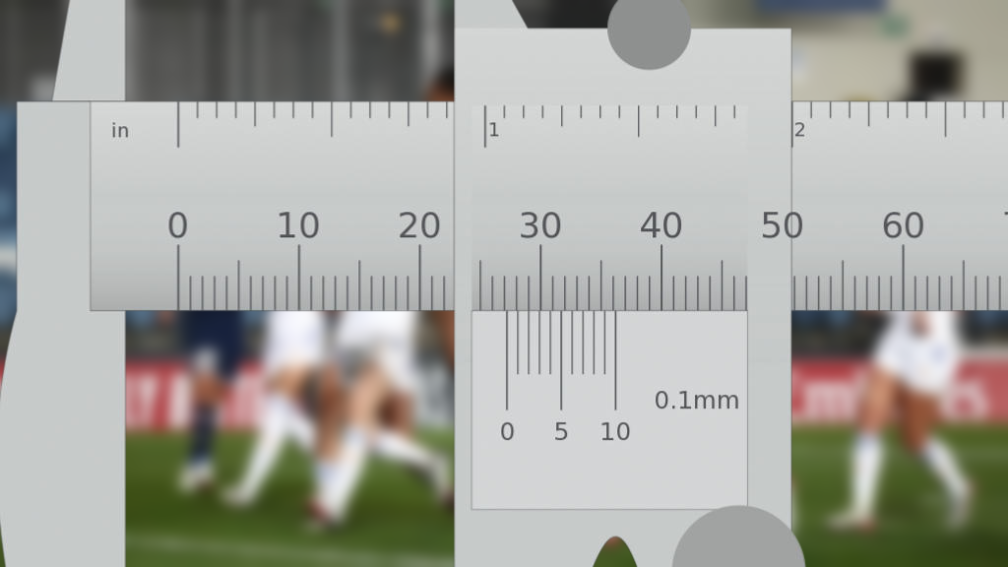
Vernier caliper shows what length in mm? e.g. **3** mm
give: **27.2** mm
